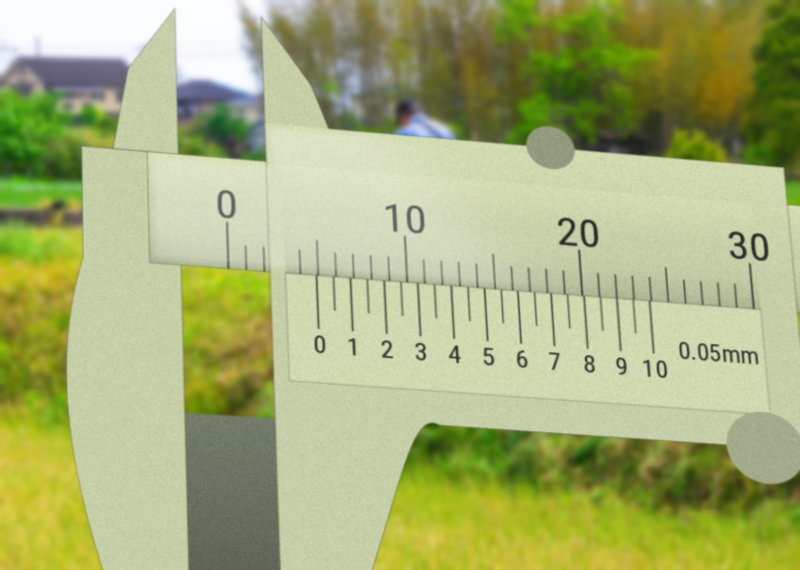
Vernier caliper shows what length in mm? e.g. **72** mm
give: **4.9** mm
